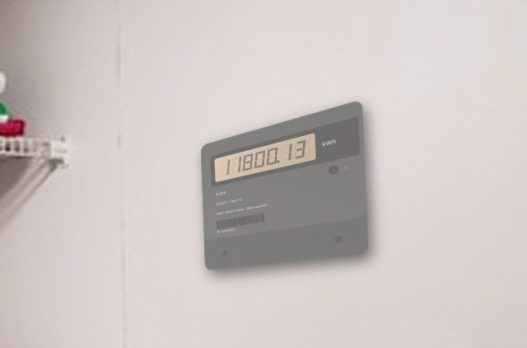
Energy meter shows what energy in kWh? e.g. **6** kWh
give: **11800.13** kWh
